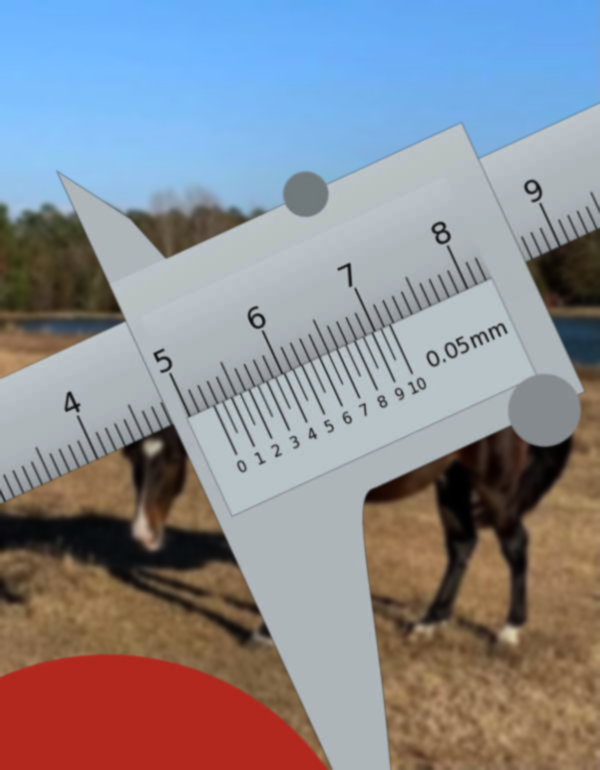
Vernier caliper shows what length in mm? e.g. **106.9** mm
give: **52.6** mm
